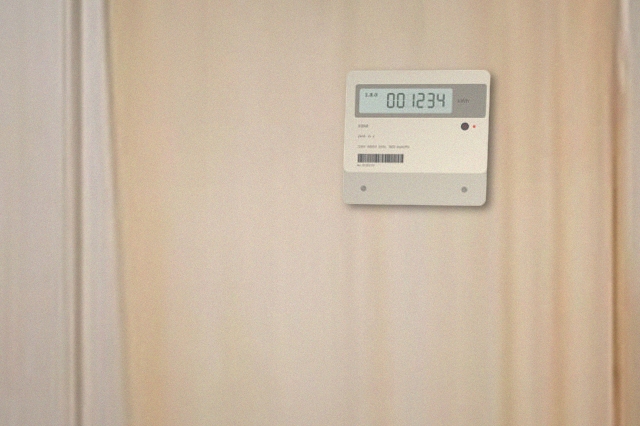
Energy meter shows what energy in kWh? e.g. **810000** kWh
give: **1234** kWh
